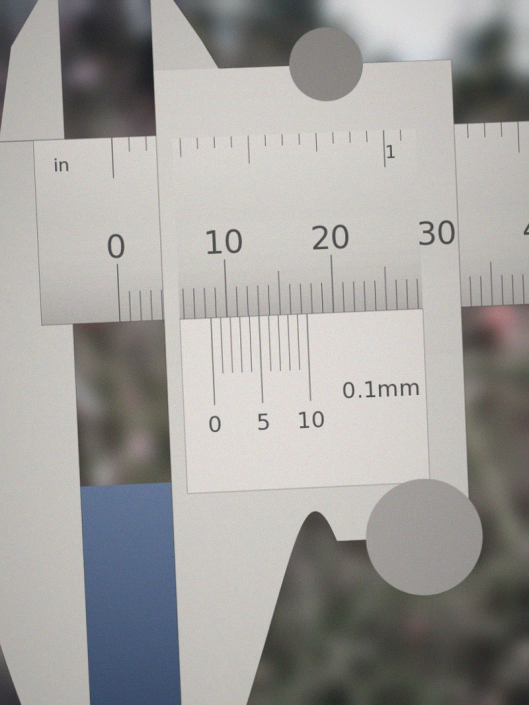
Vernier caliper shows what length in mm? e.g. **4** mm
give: **8.5** mm
